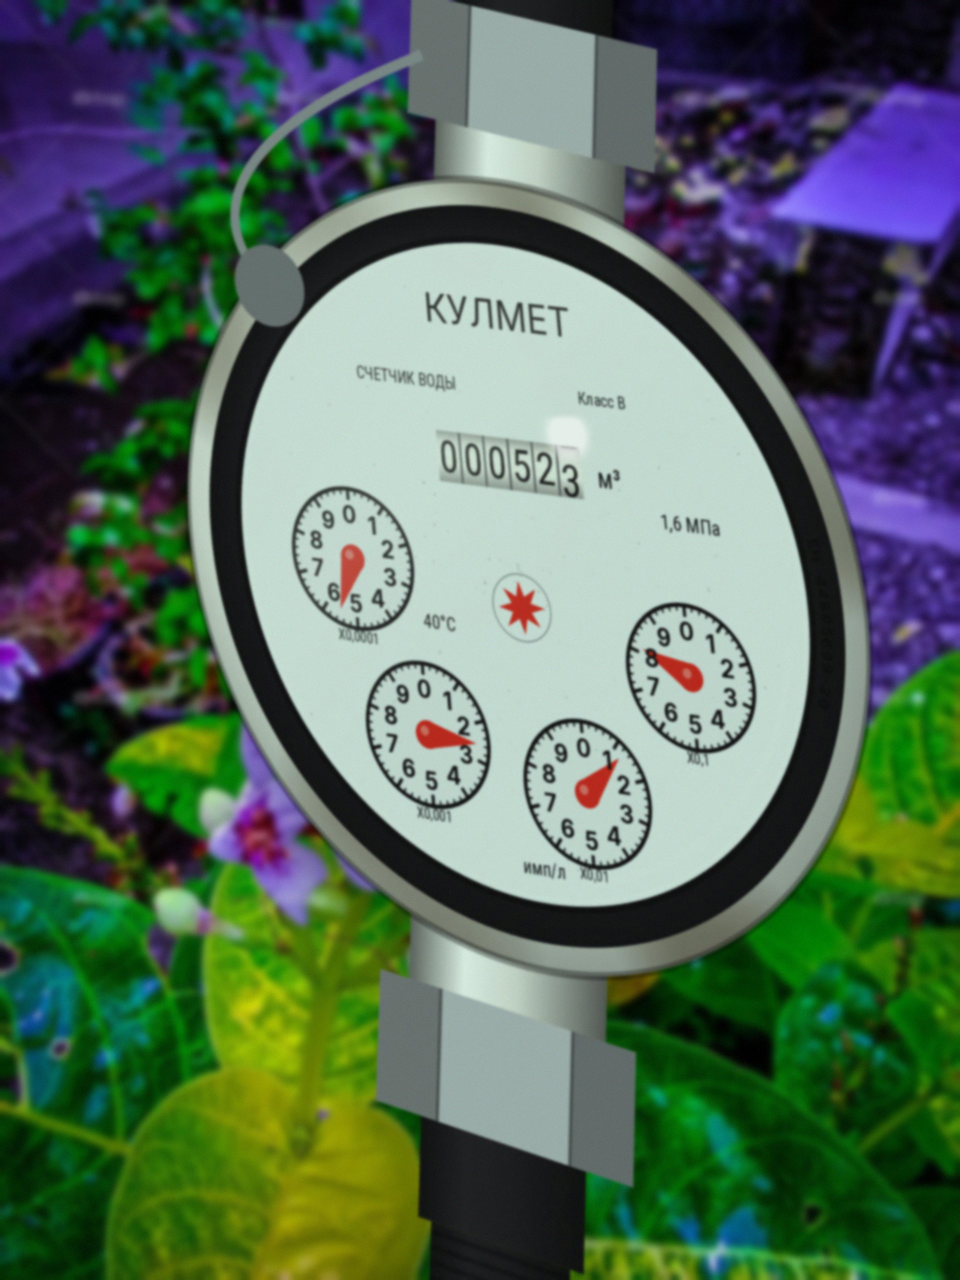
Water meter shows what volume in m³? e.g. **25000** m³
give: **522.8125** m³
